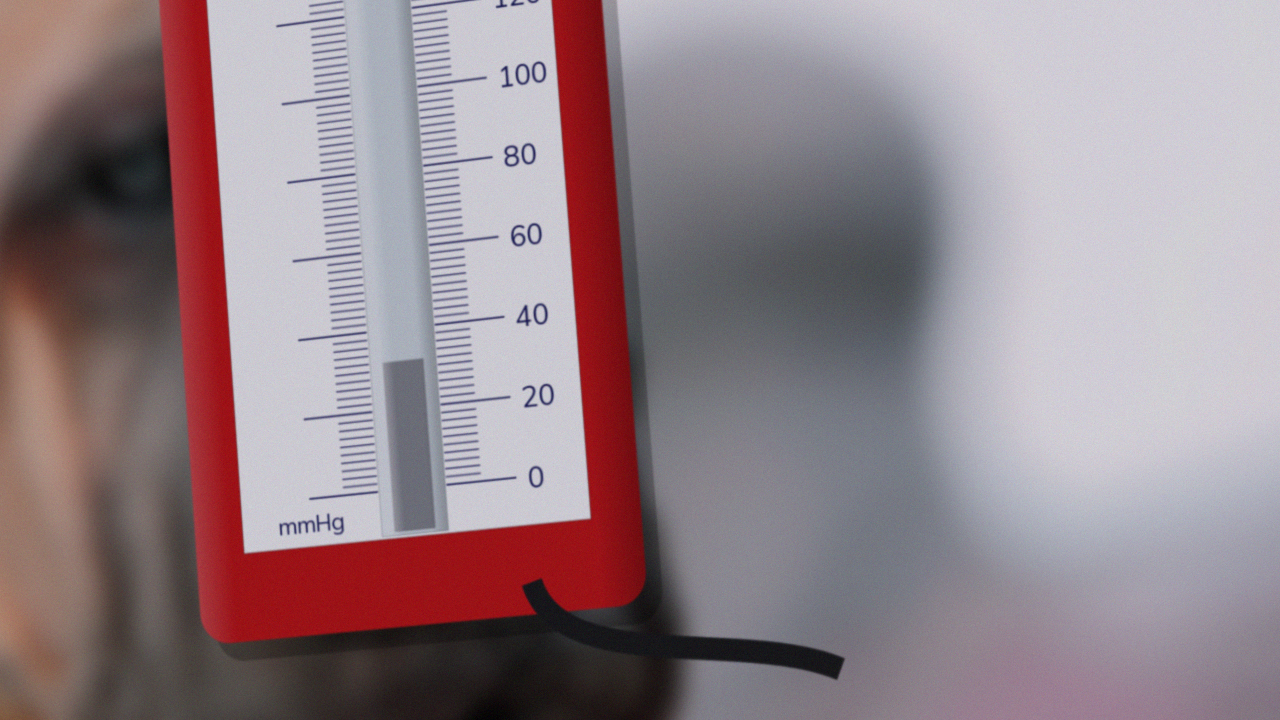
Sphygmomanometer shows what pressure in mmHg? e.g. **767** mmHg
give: **32** mmHg
